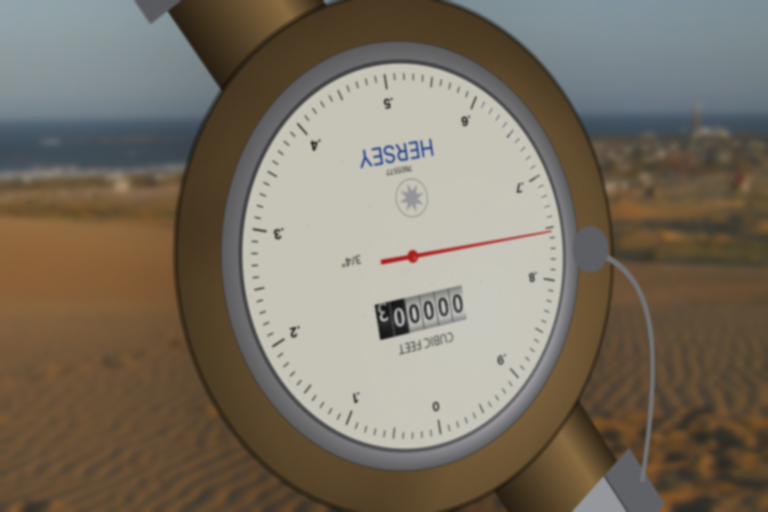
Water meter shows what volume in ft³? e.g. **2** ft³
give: **2.75** ft³
